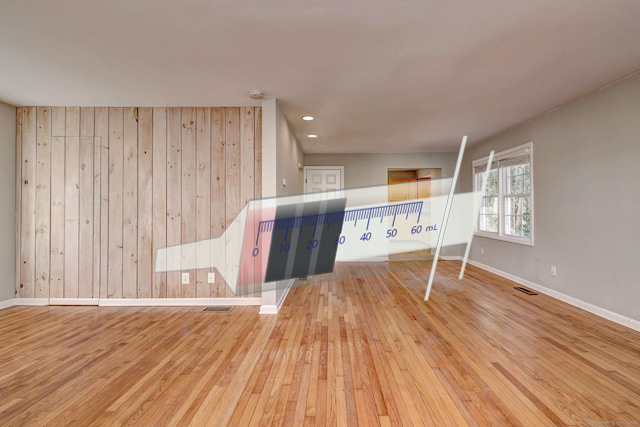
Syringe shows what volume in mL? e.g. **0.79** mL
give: **5** mL
